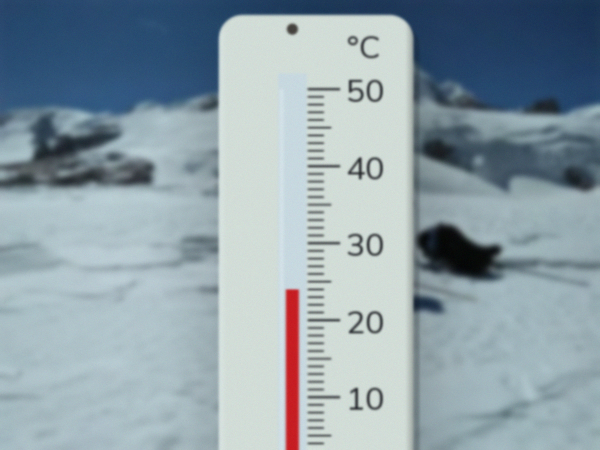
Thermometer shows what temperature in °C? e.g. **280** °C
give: **24** °C
